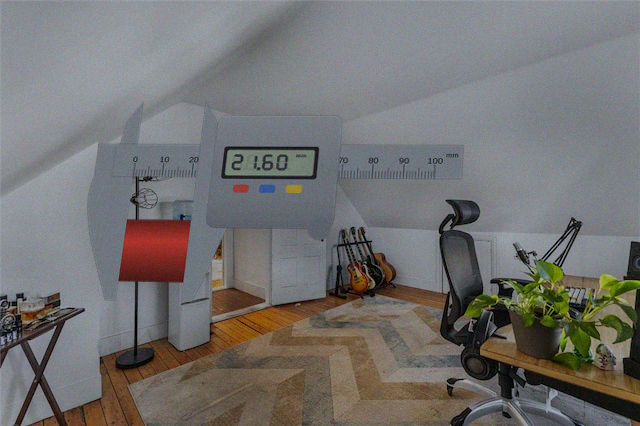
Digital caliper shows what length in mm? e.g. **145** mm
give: **21.60** mm
